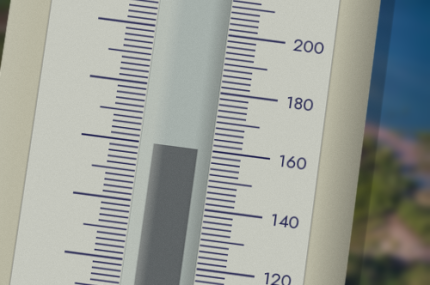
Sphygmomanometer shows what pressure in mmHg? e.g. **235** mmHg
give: **160** mmHg
